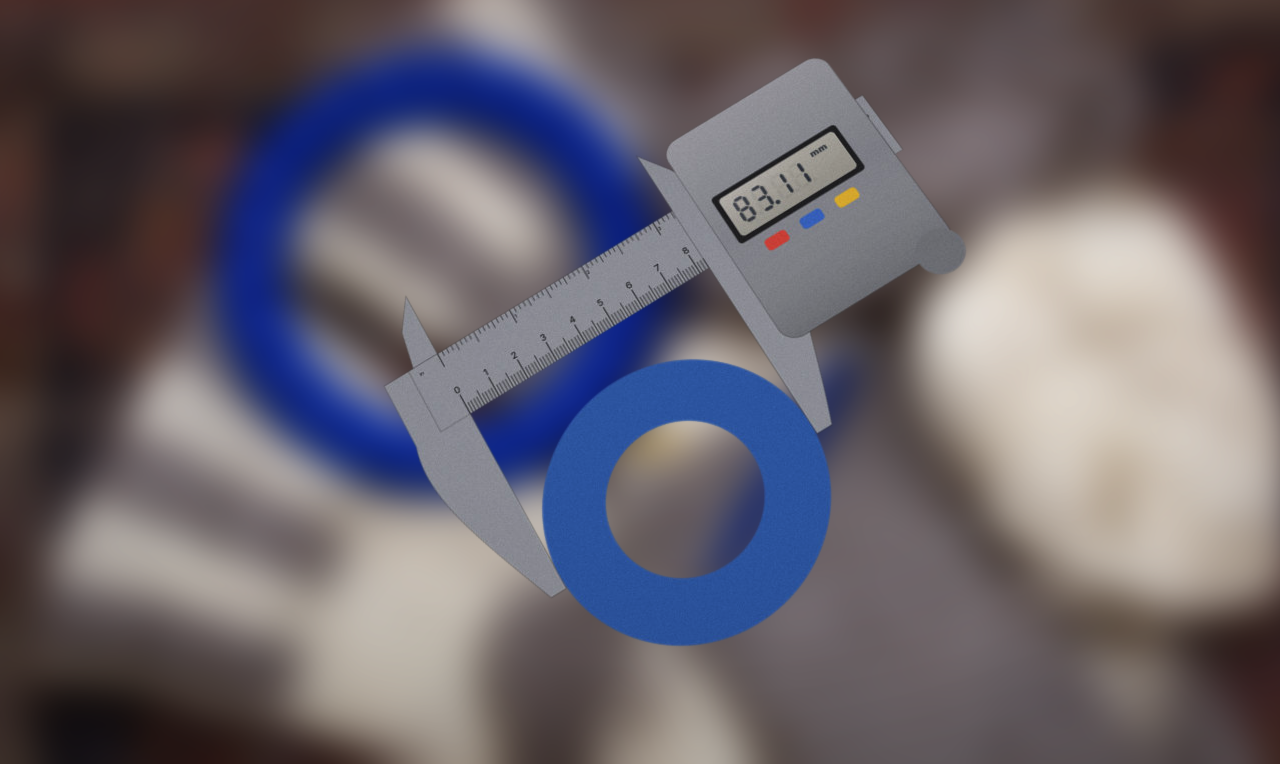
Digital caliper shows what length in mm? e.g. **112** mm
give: **83.11** mm
